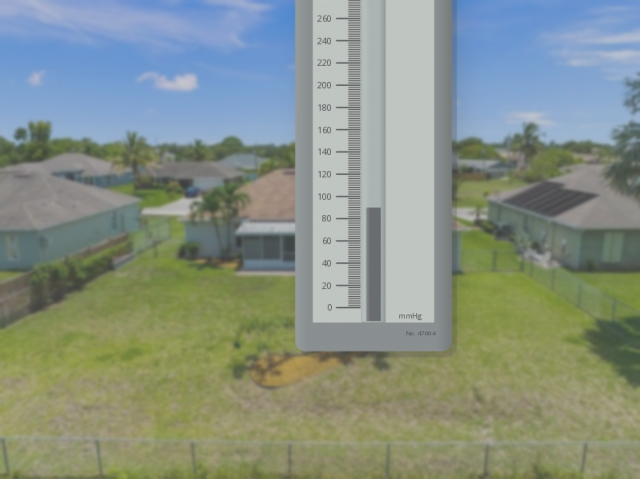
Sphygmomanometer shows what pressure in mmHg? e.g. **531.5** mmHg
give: **90** mmHg
